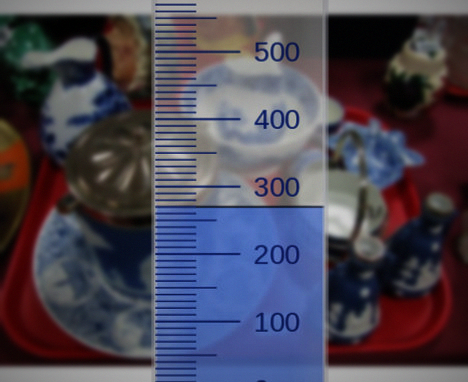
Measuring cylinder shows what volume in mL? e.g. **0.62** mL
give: **270** mL
